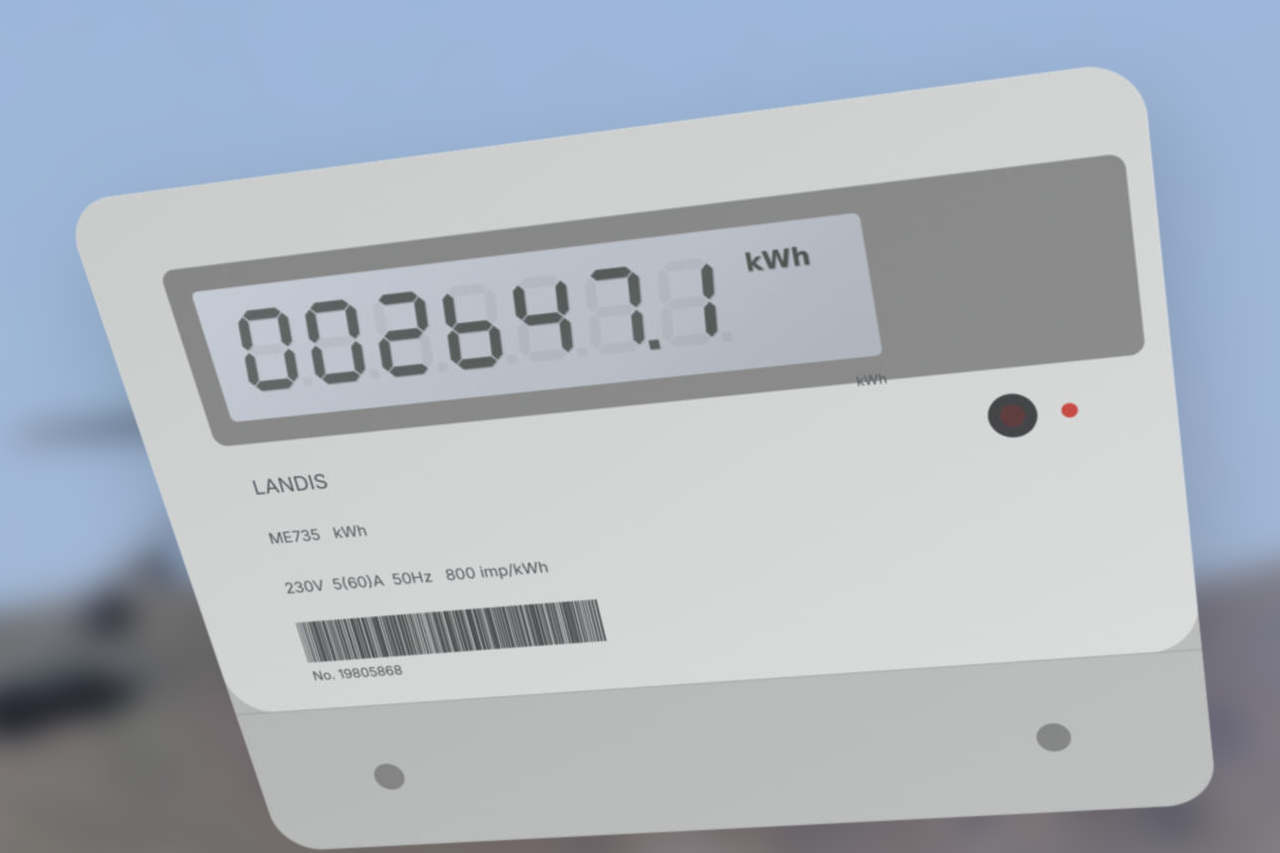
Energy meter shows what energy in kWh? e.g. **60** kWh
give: **2647.1** kWh
